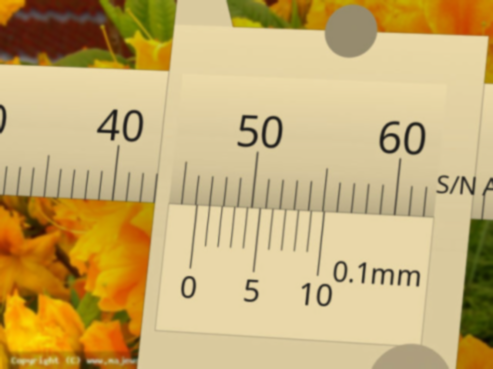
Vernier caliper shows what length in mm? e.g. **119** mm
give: **46.1** mm
